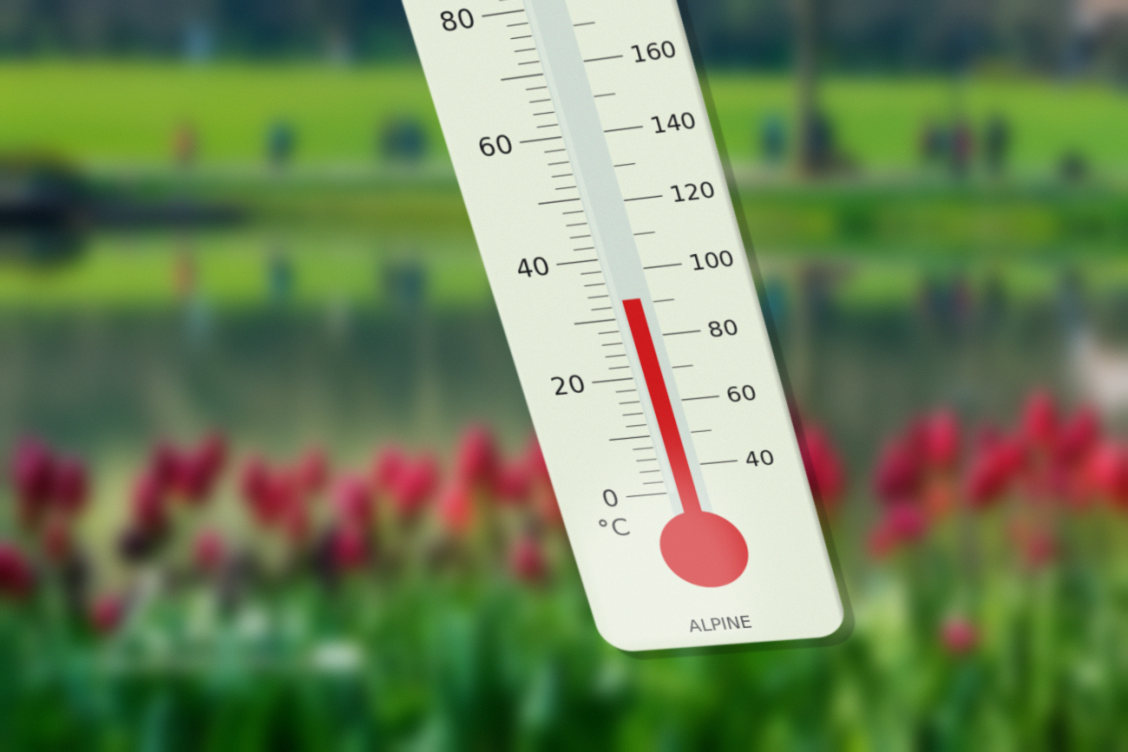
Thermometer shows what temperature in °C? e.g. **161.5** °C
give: **33** °C
